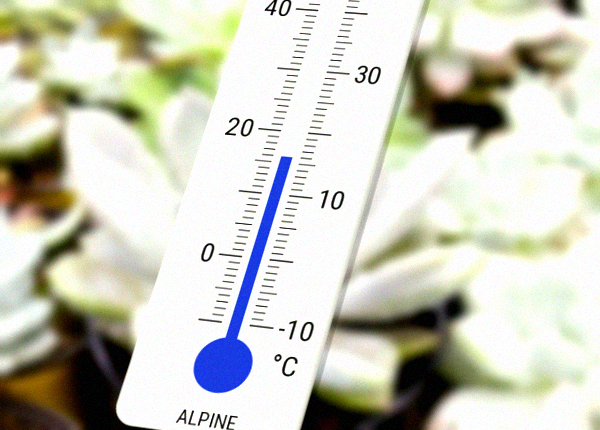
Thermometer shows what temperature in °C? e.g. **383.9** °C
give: **16** °C
